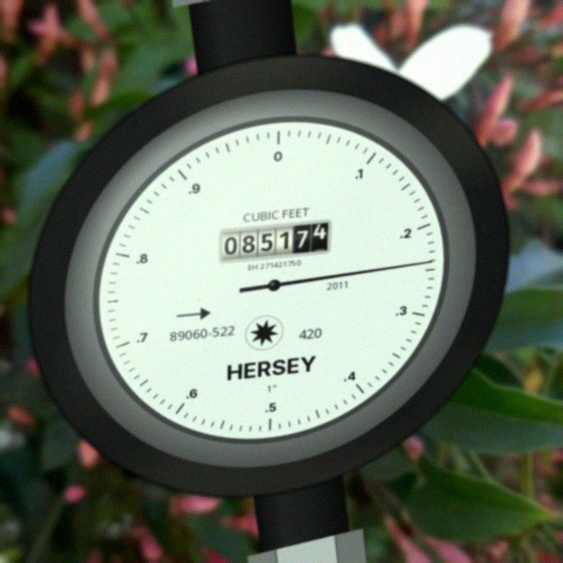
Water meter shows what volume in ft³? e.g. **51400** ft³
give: **85174.24** ft³
